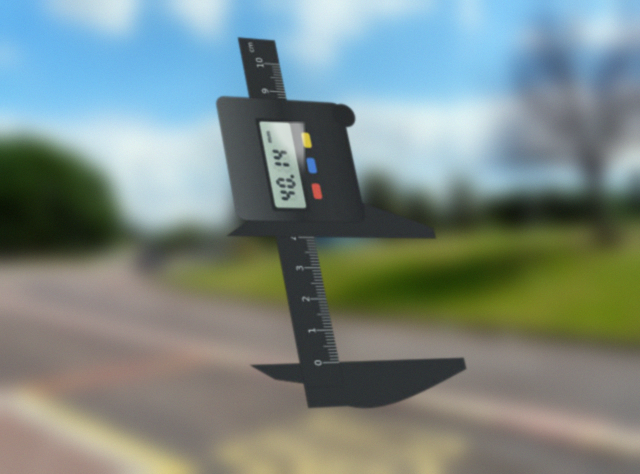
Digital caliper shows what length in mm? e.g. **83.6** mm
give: **40.14** mm
